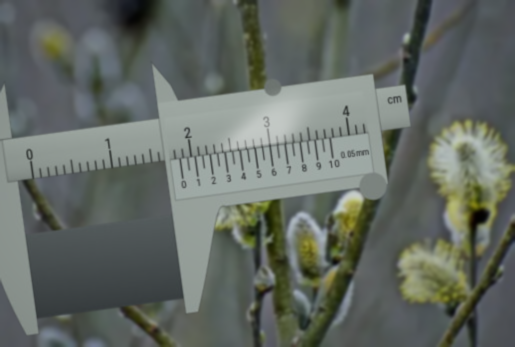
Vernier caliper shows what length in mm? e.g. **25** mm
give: **18.6** mm
